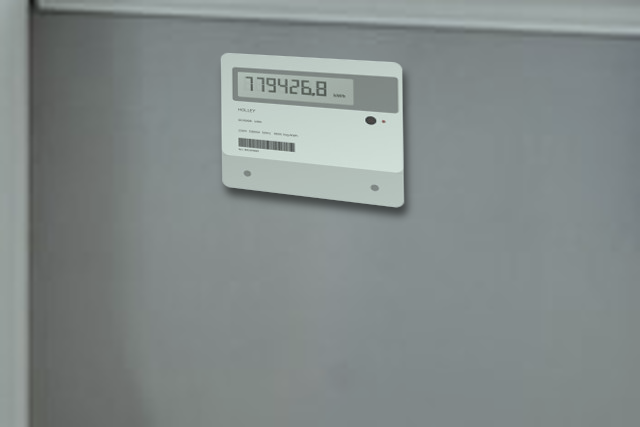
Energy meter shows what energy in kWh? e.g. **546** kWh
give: **779426.8** kWh
